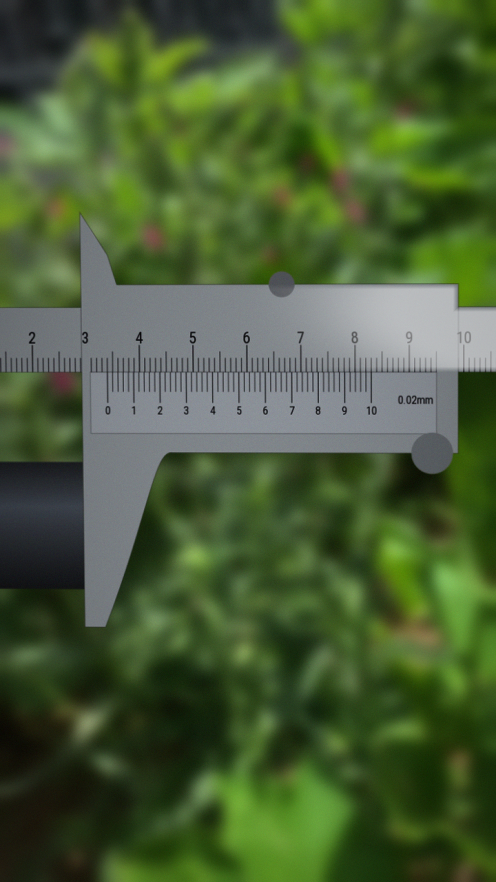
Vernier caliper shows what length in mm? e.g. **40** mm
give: **34.0** mm
